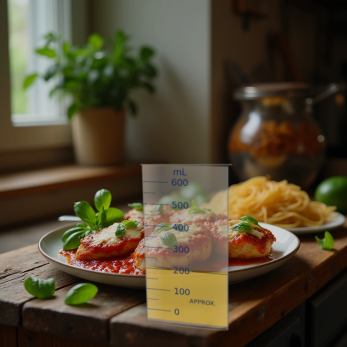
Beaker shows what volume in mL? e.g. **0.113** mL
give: **200** mL
